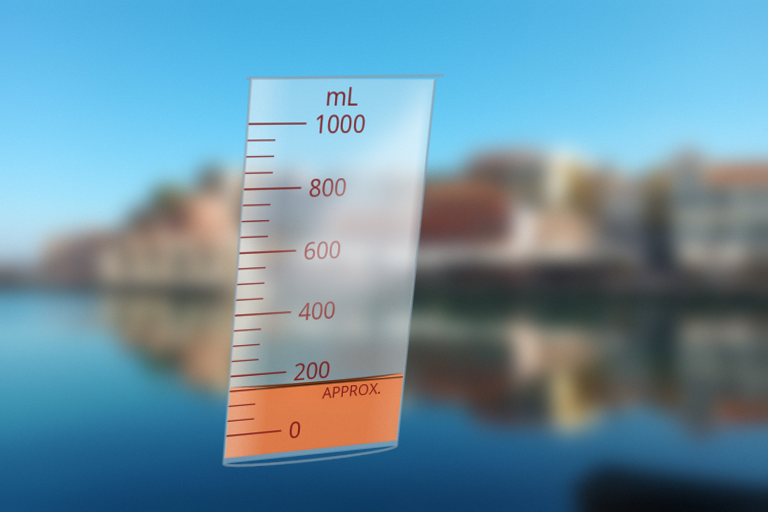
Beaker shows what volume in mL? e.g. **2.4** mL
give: **150** mL
